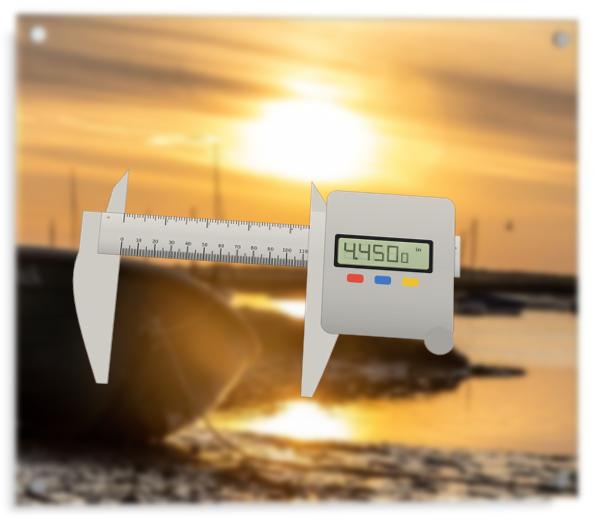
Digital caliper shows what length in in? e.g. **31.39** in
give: **4.4500** in
